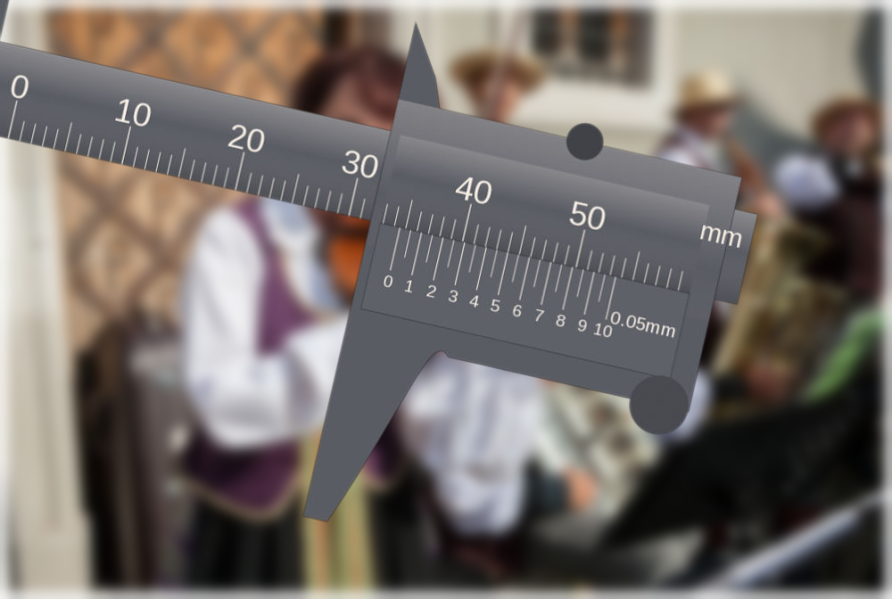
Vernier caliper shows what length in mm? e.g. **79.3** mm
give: **34.5** mm
